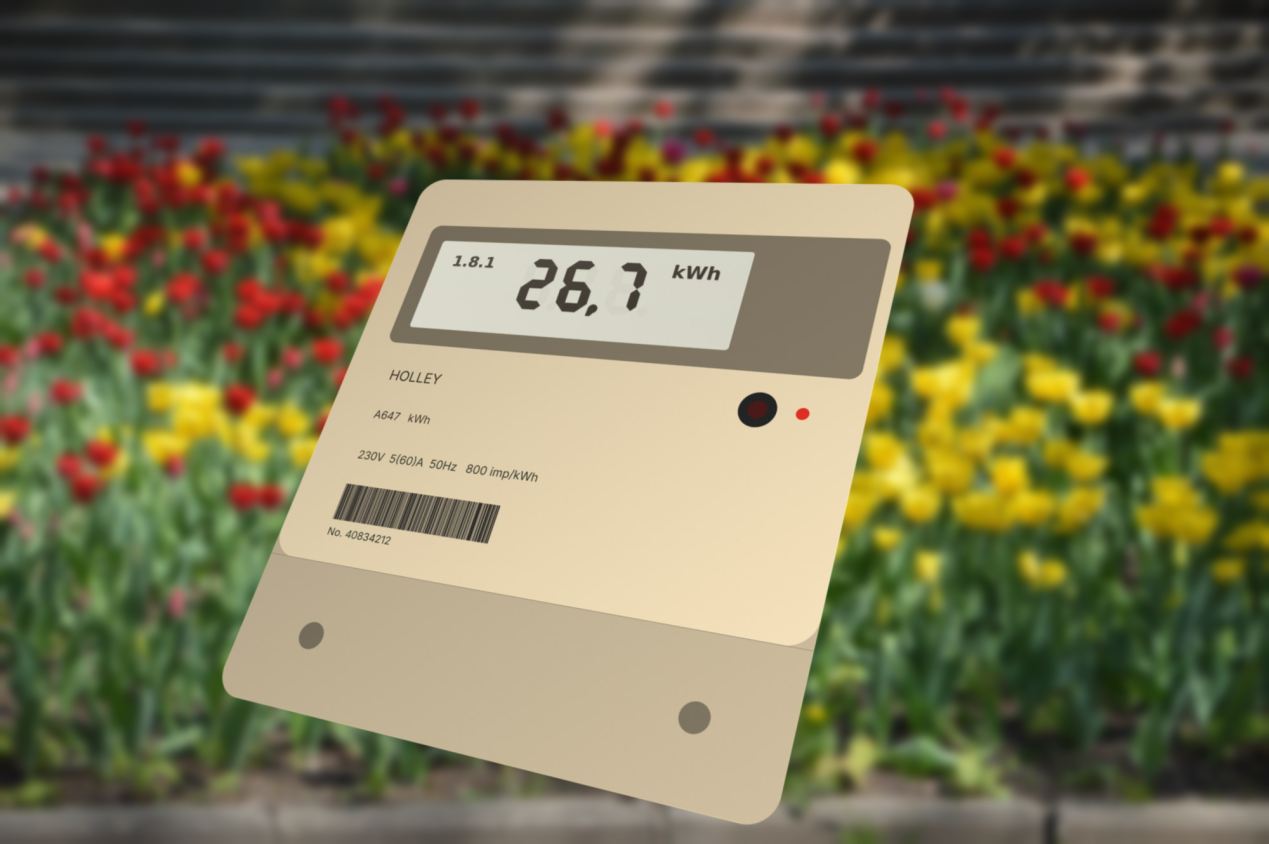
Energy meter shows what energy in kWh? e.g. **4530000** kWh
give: **26.7** kWh
